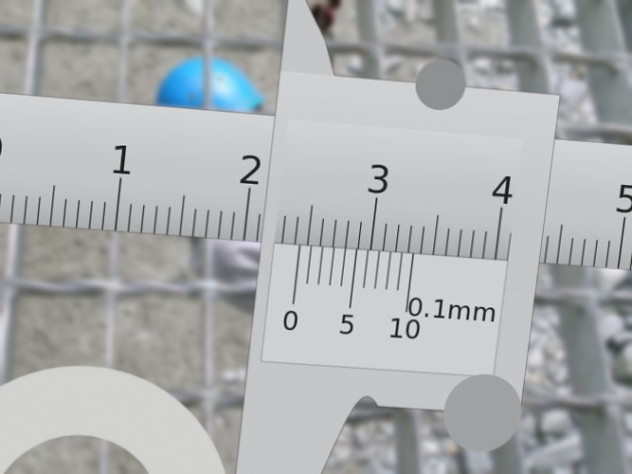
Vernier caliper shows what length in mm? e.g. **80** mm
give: **24.4** mm
